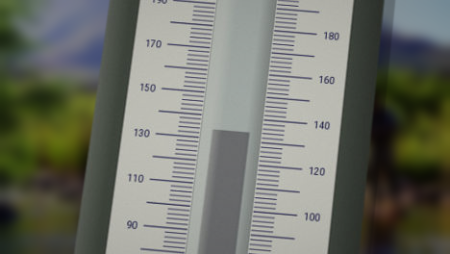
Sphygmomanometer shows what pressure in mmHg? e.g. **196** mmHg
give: **134** mmHg
